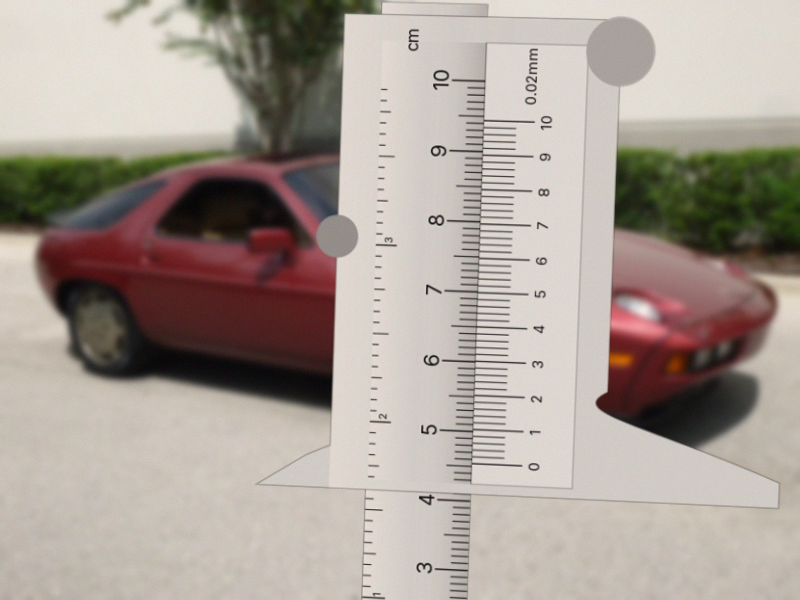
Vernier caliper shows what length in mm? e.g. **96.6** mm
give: **45.4** mm
